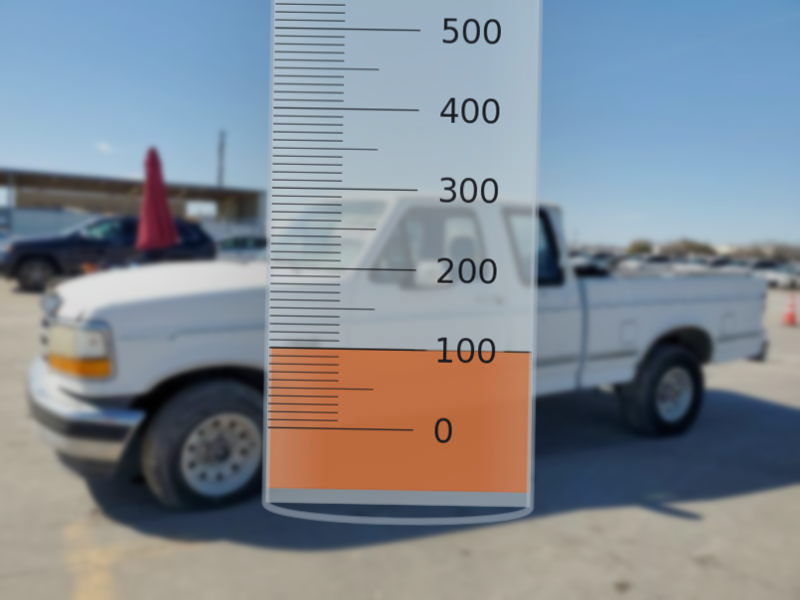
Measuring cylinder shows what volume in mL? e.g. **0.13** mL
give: **100** mL
